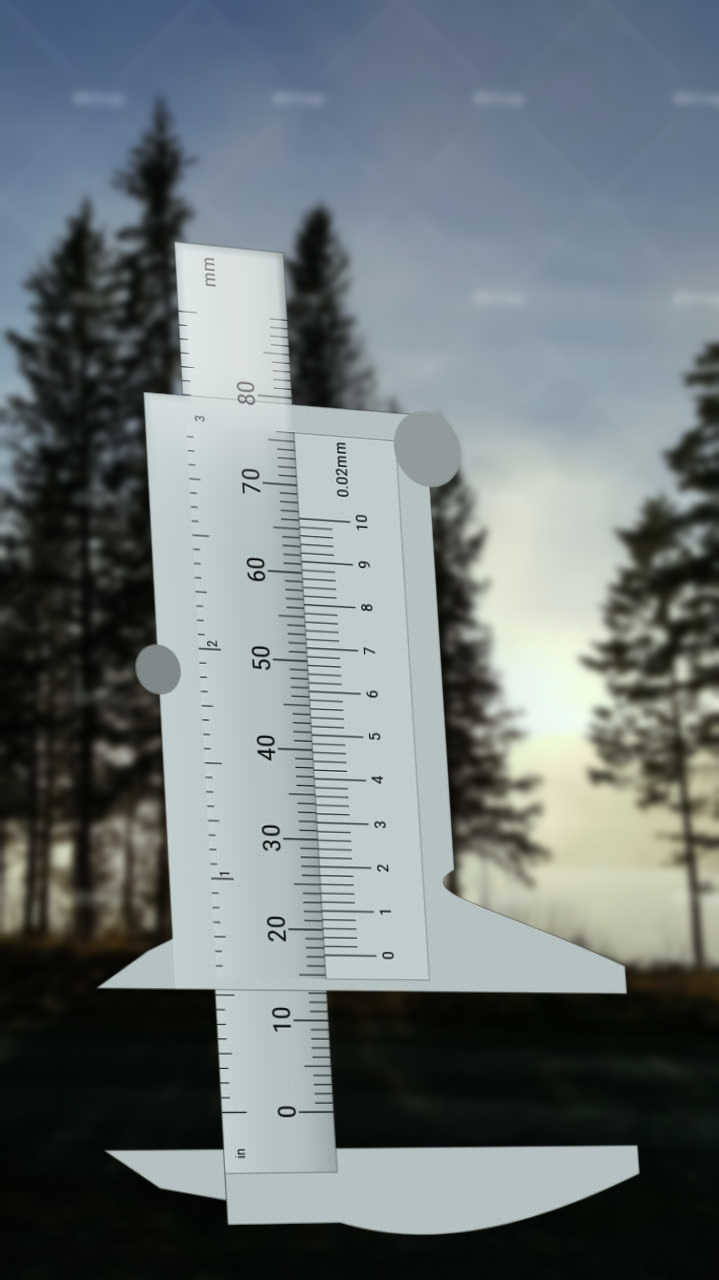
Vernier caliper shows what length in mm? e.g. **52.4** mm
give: **17.2** mm
